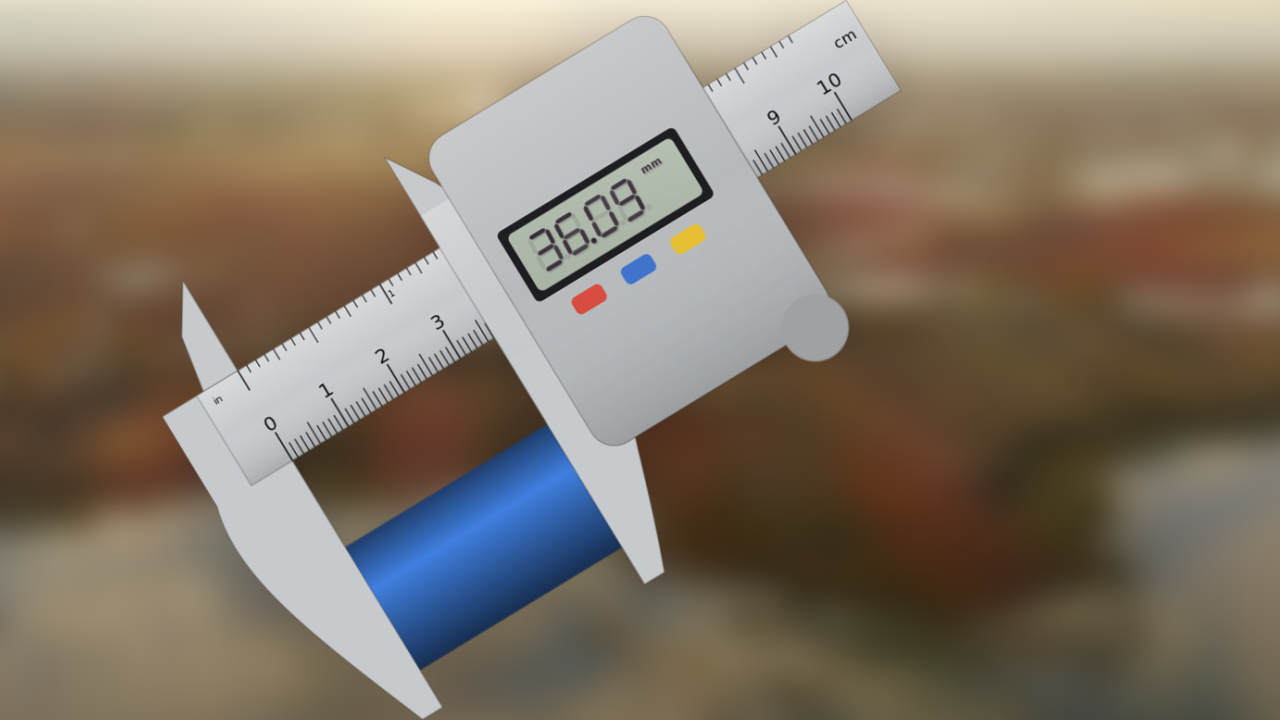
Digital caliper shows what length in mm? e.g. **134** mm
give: **36.09** mm
